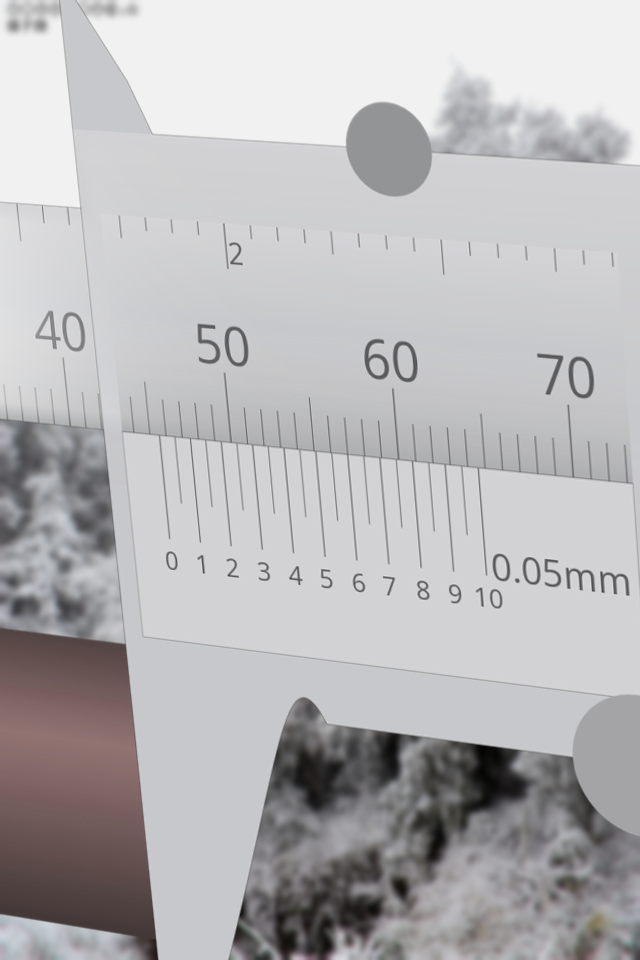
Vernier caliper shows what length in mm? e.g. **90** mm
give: **45.6** mm
